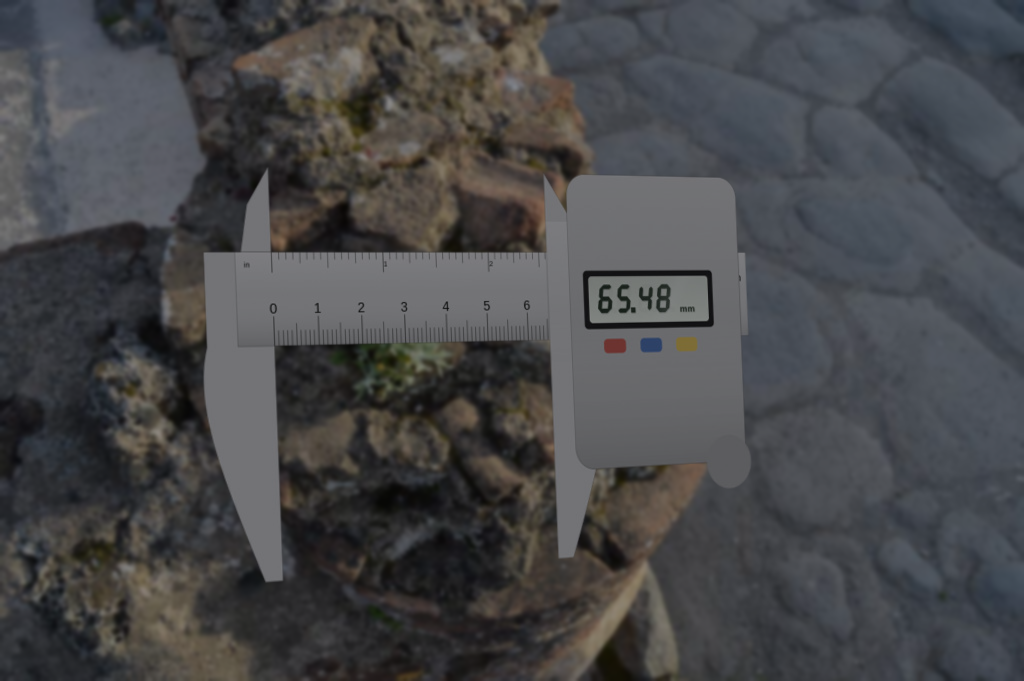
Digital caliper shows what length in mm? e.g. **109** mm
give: **65.48** mm
